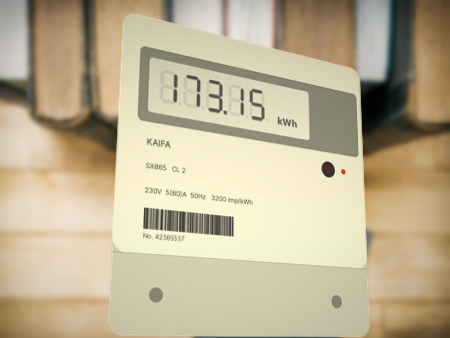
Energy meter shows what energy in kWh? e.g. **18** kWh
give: **173.15** kWh
